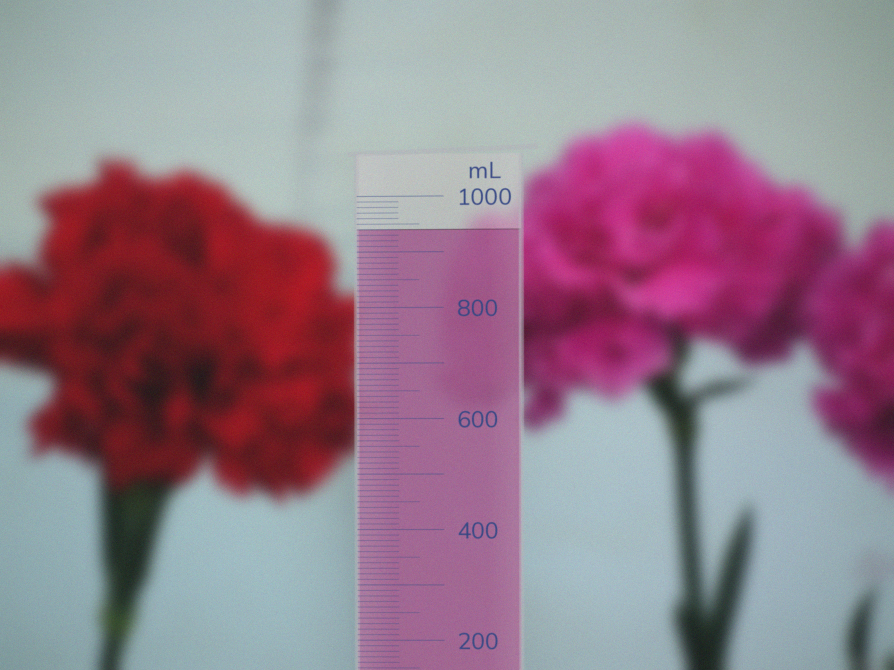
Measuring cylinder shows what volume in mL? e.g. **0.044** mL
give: **940** mL
